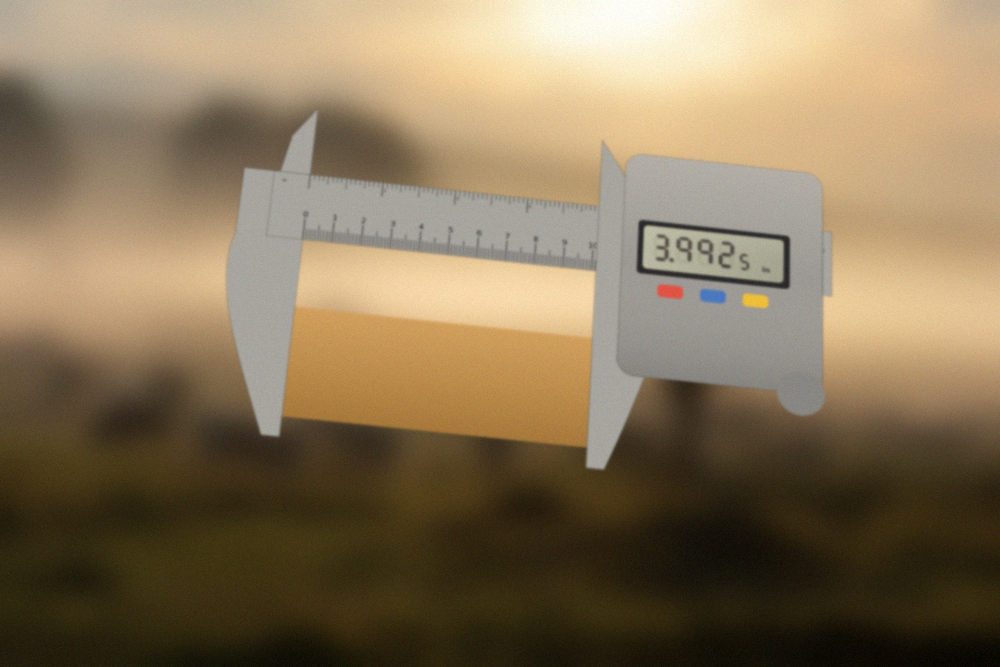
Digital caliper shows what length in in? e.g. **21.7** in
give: **3.9925** in
